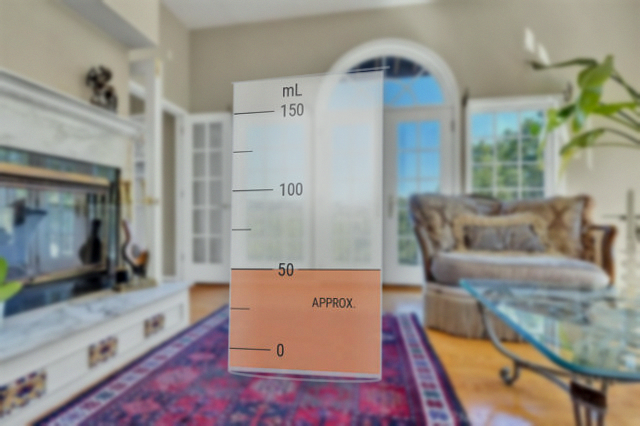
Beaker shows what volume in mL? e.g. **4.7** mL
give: **50** mL
